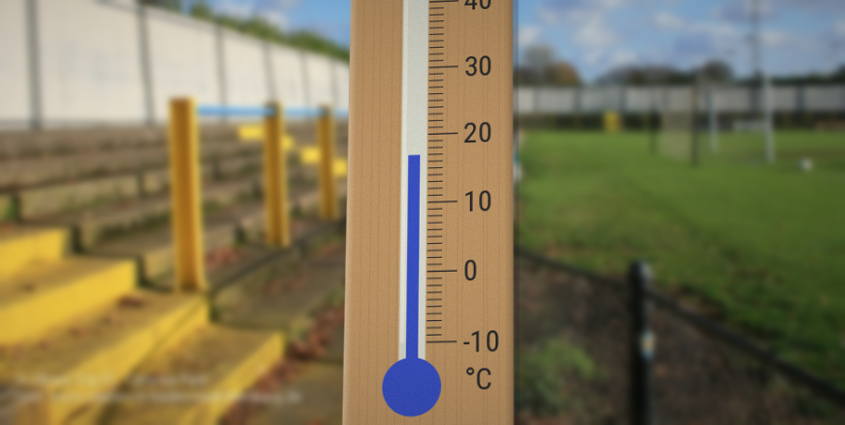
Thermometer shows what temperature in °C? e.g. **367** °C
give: **17** °C
